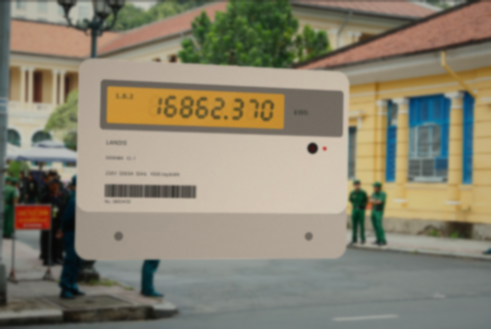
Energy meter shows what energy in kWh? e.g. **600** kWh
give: **16862.370** kWh
